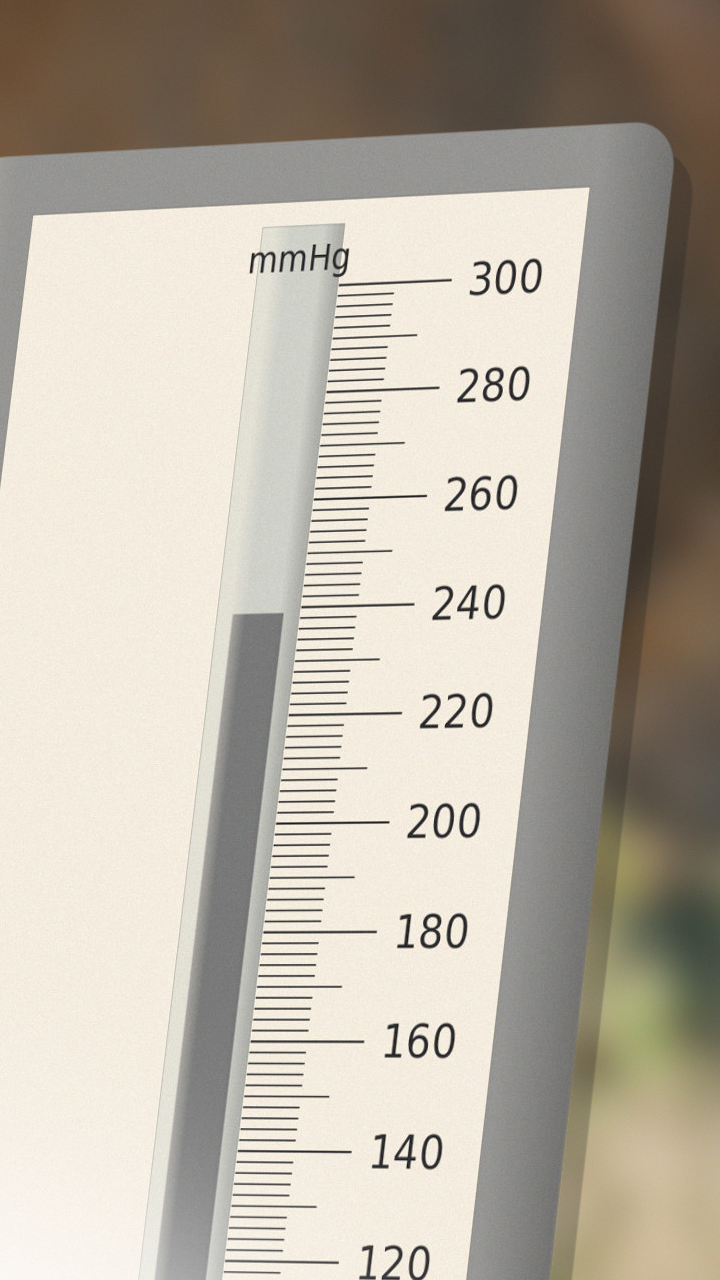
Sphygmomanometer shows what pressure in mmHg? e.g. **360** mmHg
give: **239** mmHg
